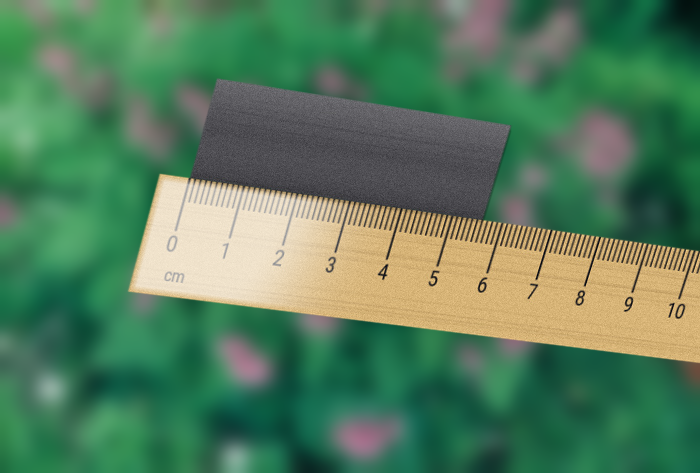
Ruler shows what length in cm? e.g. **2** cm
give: **5.6** cm
